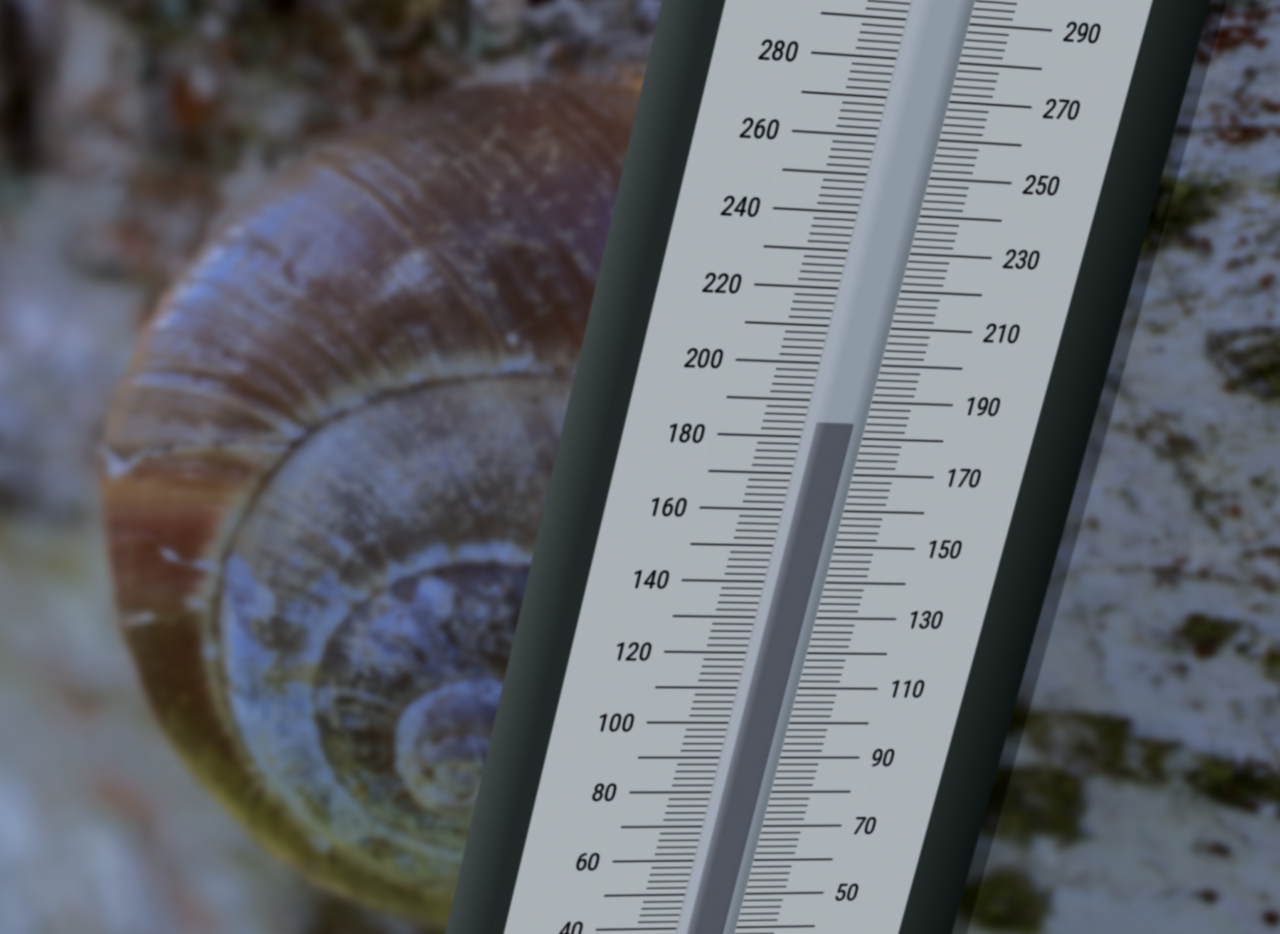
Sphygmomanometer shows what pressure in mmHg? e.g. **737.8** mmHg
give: **184** mmHg
